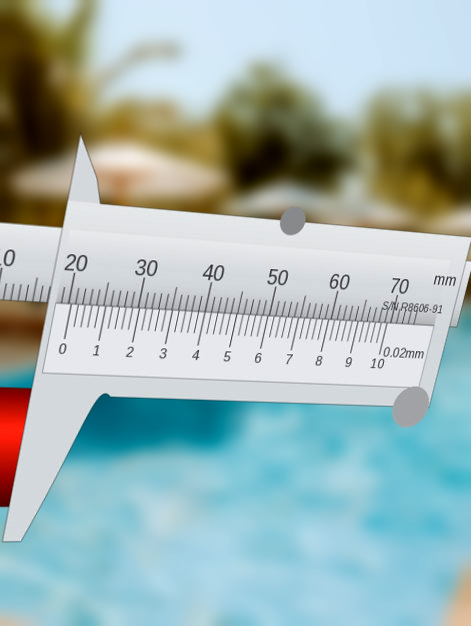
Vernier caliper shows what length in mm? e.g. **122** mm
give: **20.4** mm
